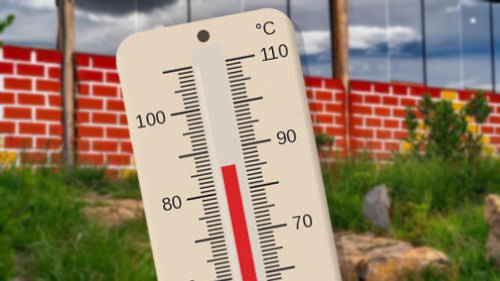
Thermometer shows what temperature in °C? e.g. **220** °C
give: **86** °C
